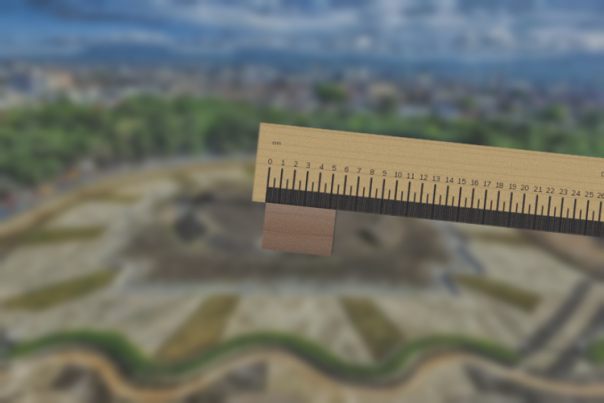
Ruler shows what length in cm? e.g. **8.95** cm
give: **5.5** cm
